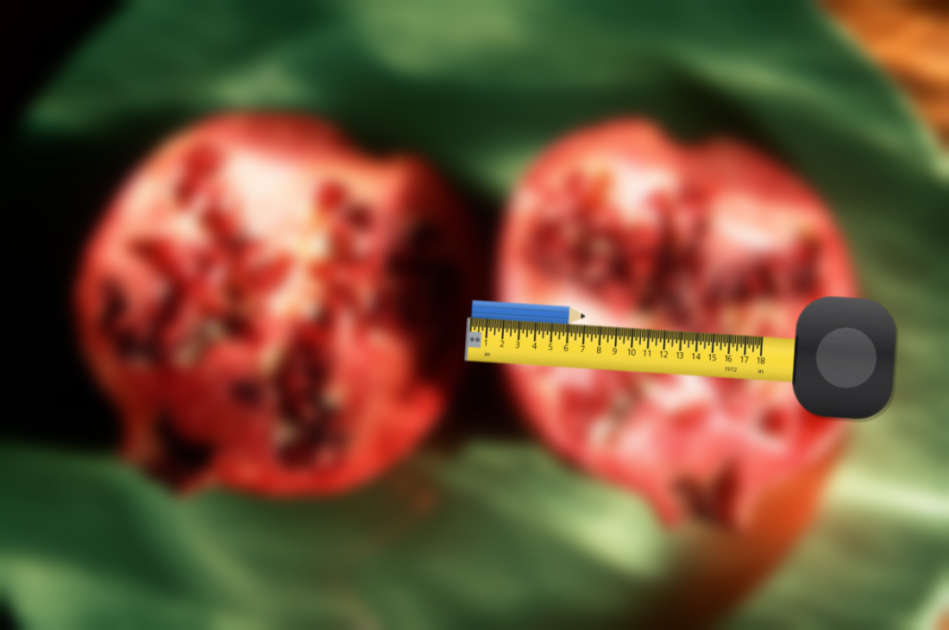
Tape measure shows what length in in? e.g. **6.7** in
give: **7** in
